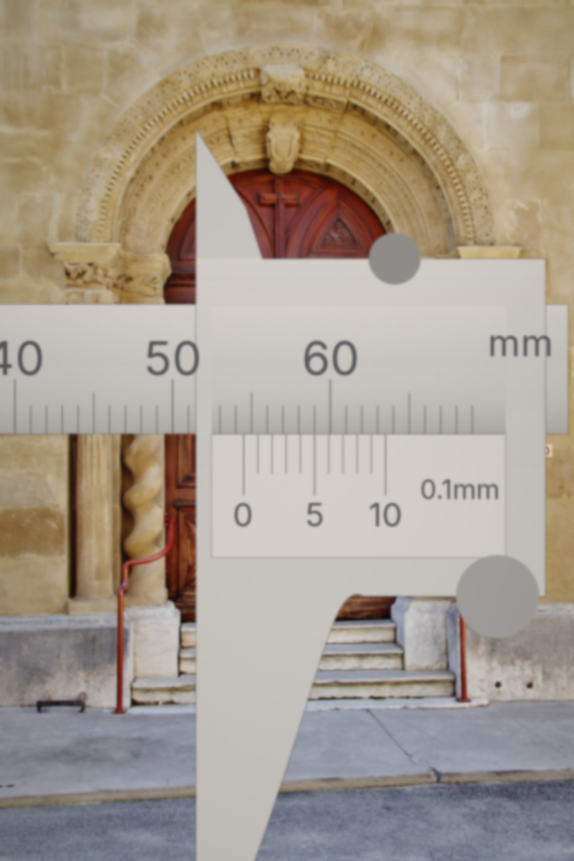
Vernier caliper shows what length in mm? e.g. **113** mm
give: **54.5** mm
